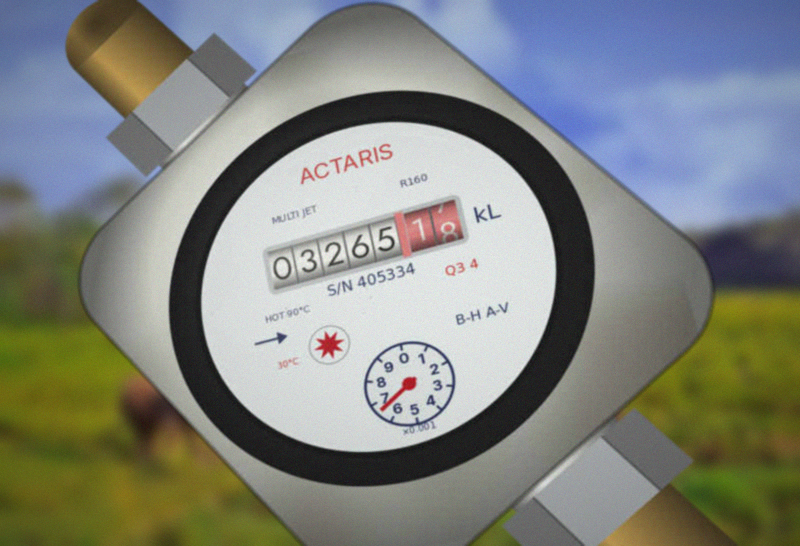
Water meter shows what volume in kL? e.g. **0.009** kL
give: **3265.176** kL
